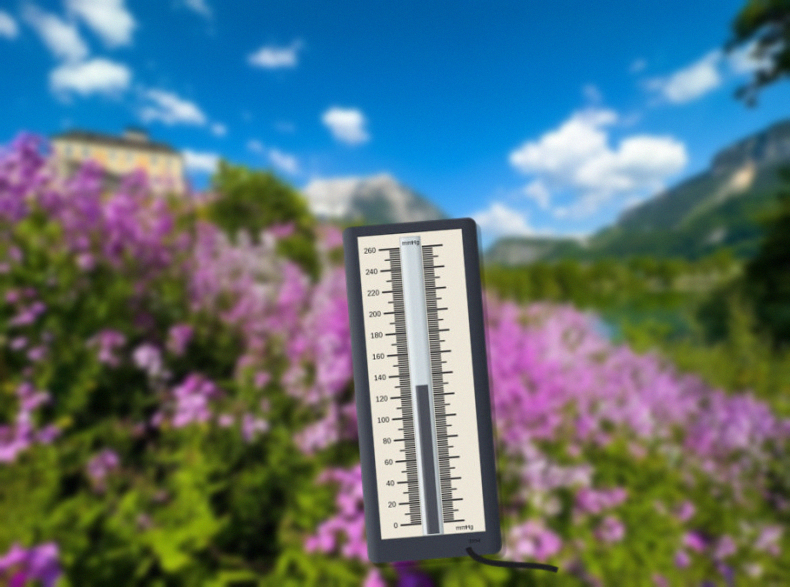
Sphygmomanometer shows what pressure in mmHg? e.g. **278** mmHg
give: **130** mmHg
